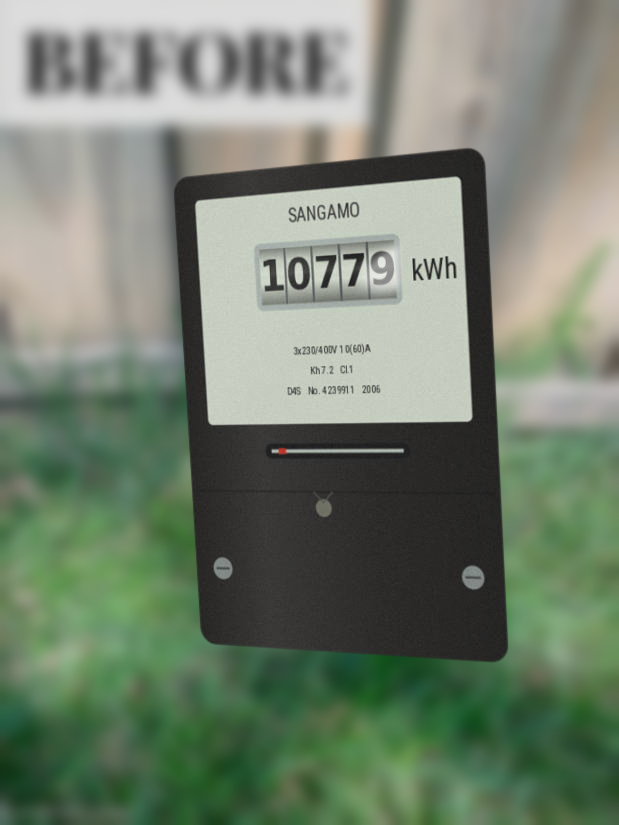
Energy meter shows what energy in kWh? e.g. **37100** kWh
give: **10779** kWh
